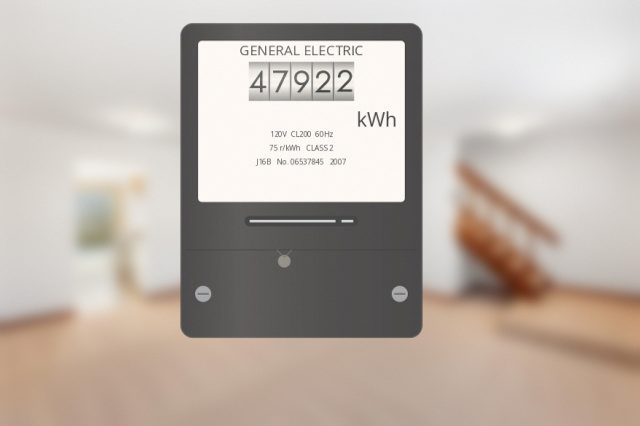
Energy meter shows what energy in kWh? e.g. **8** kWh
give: **47922** kWh
